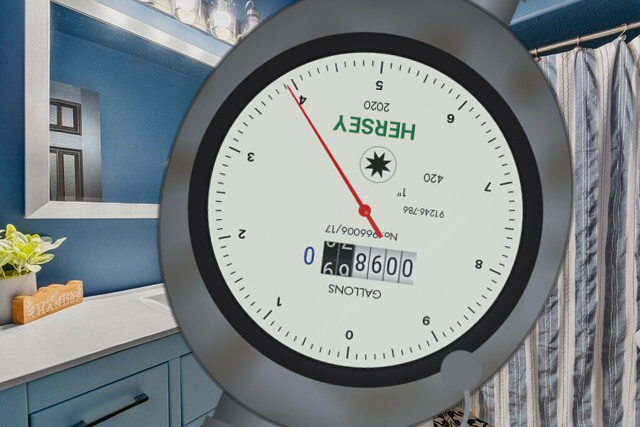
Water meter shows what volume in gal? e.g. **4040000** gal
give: **98693.9** gal
